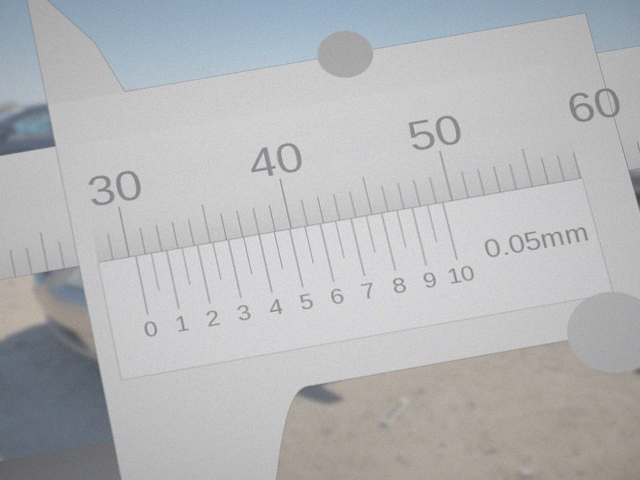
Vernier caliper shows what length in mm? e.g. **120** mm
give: **30.4** mm
